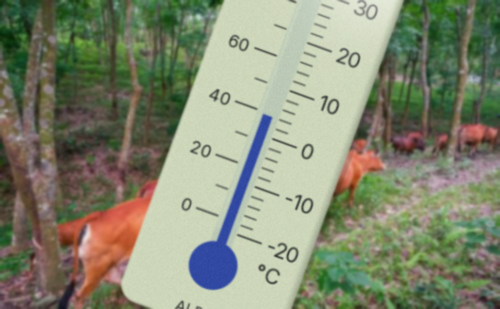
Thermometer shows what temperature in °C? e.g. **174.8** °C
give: **4** °C
